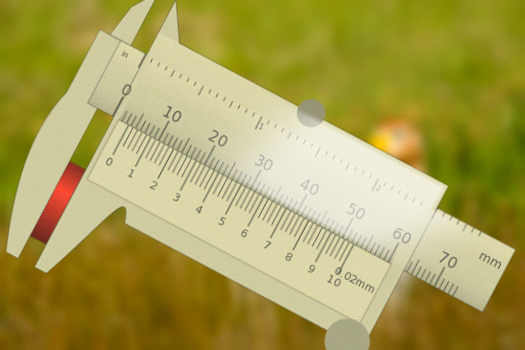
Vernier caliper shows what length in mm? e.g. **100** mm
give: **3.5** mm
